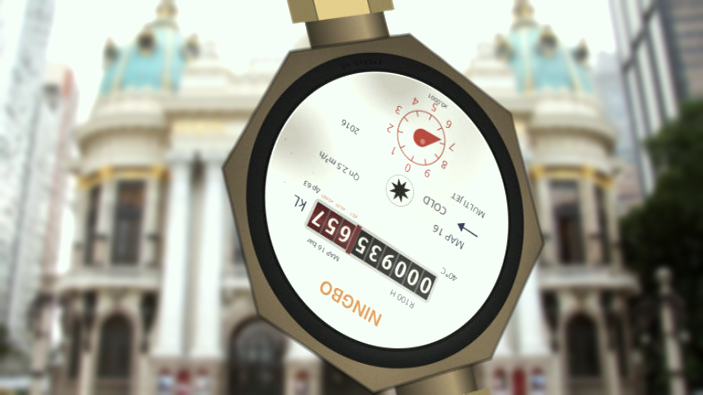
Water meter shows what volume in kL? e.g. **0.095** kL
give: **935.6576** kL
